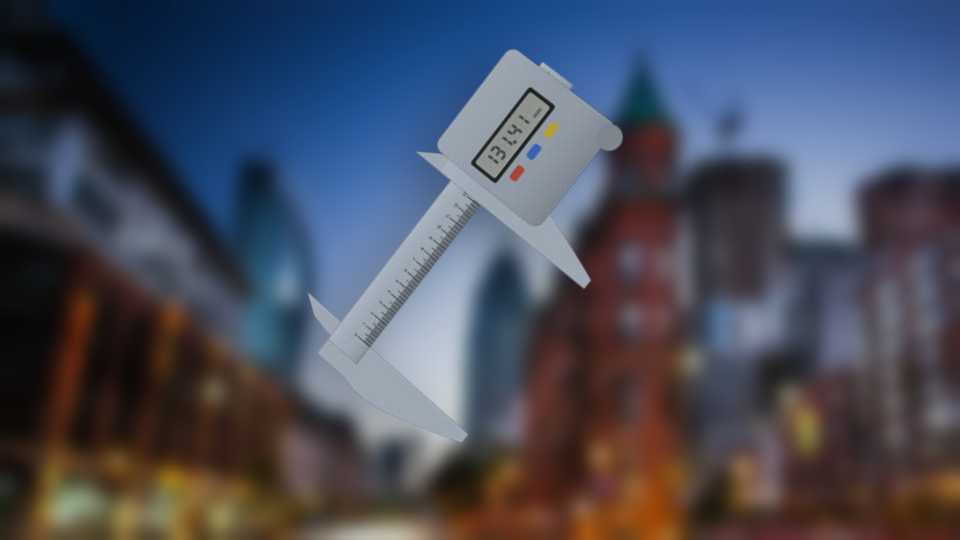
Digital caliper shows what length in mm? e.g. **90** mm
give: **131.41** mm
